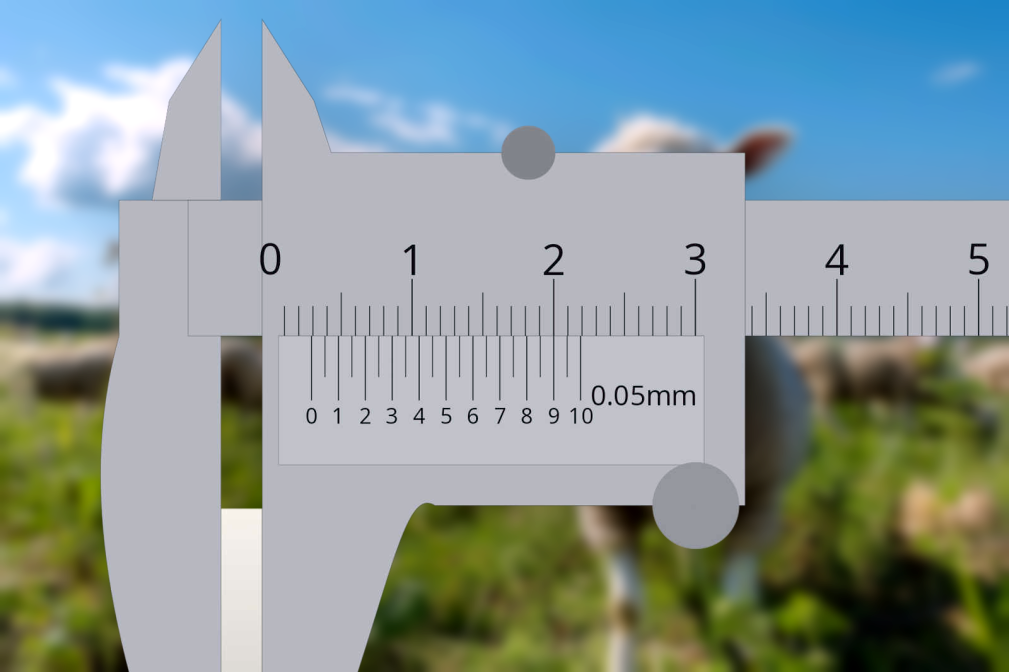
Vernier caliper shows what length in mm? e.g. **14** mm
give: **2.9** mm
